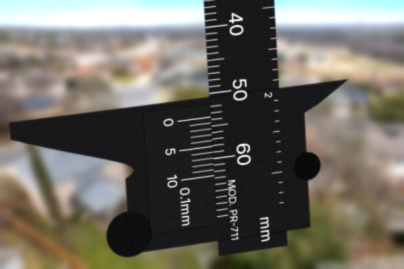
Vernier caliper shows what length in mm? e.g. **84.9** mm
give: **53.6** mm
